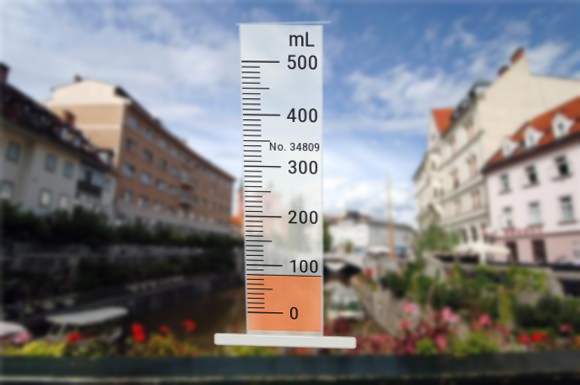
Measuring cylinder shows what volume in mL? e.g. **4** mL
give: **80** mL
